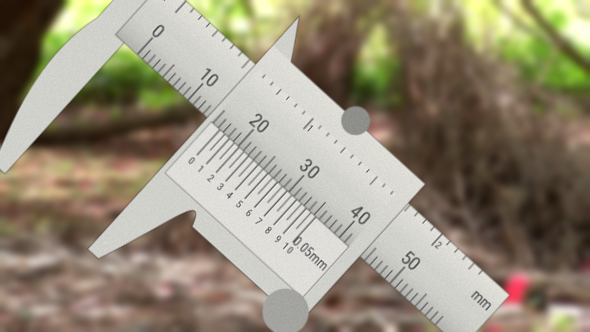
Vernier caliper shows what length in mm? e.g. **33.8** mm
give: **16.4** mm
